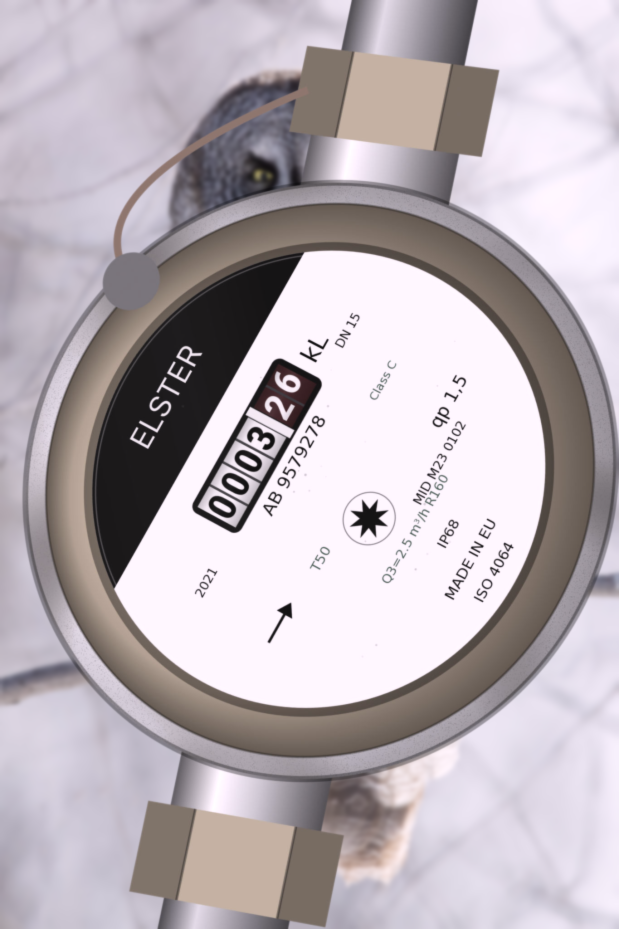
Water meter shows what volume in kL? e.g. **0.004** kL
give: **3.26** kL
